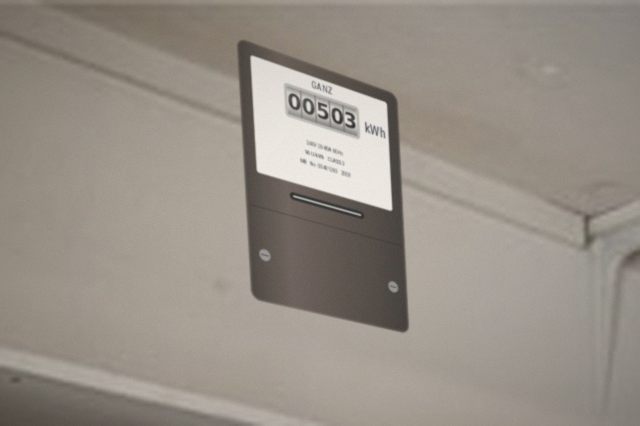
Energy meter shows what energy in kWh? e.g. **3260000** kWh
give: **503** kWh
